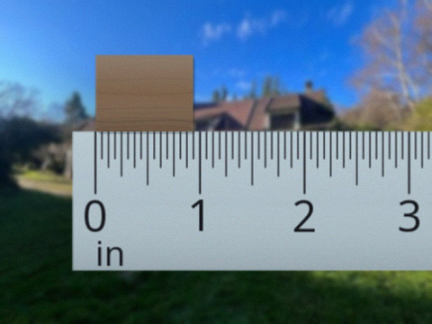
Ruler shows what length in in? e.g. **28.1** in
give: **0.9375** in
